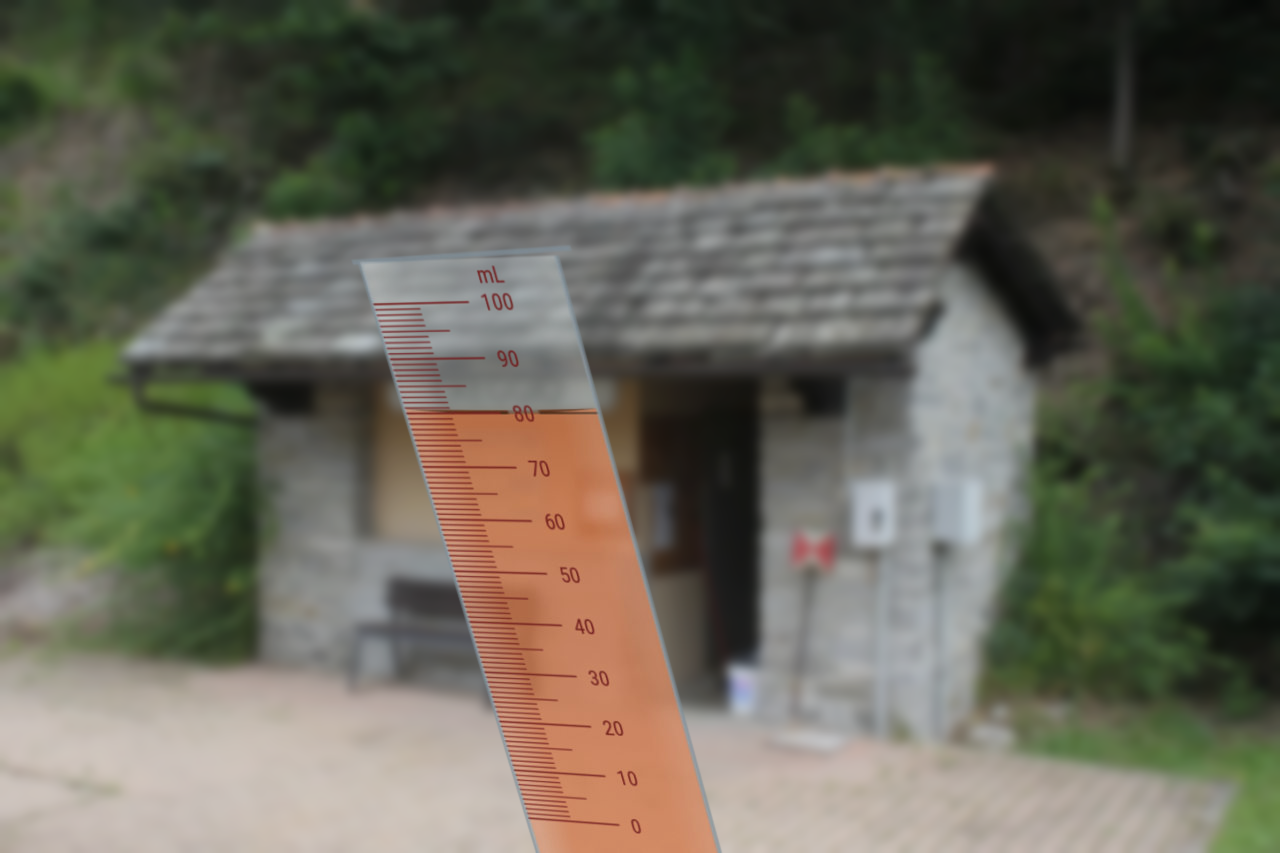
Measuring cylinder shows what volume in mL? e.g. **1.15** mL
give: **80** mL
